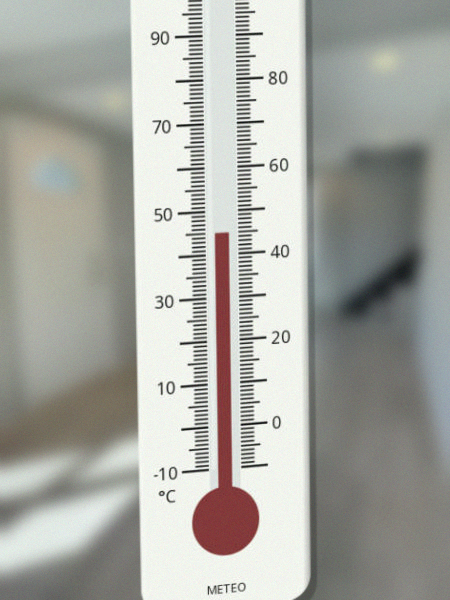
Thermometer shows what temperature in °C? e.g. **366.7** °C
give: **45** °C
